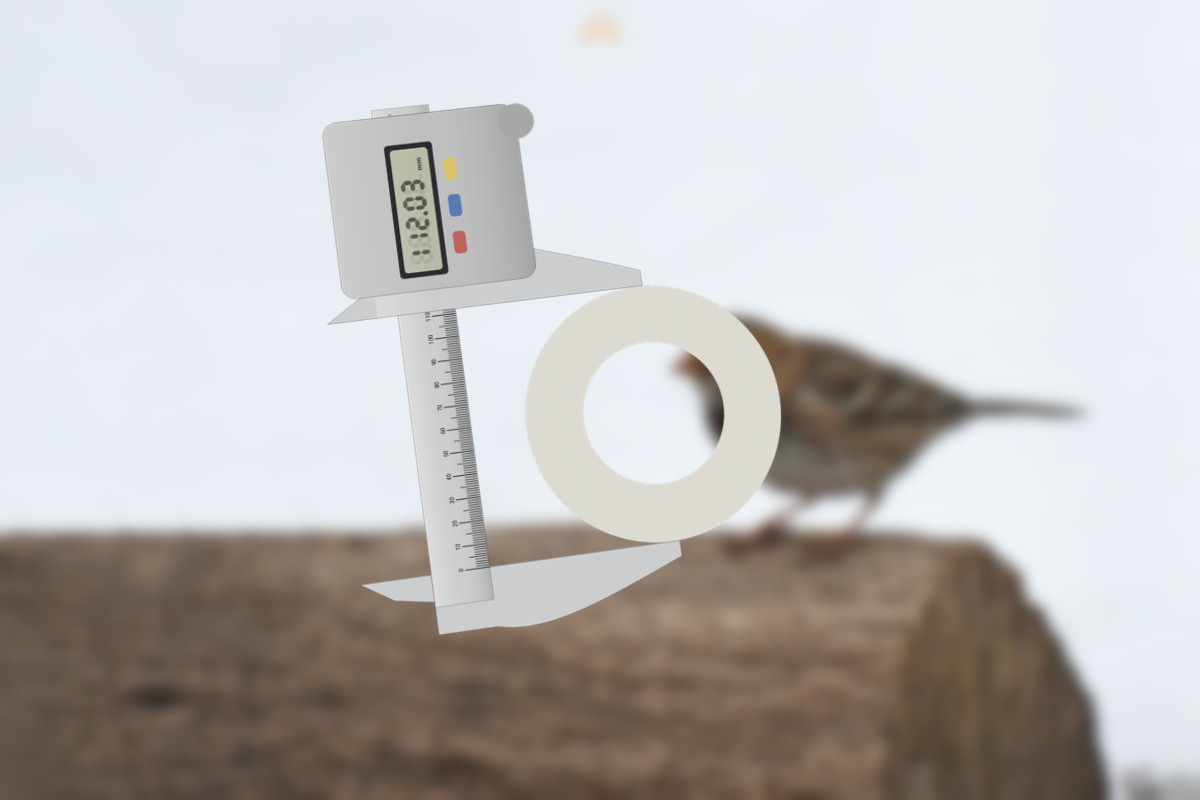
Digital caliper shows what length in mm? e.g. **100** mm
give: **112.03** mm
